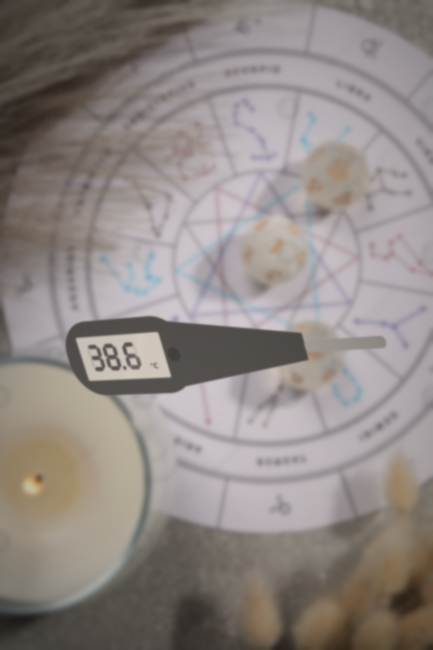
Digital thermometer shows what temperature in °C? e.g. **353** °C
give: **38.6** °C
